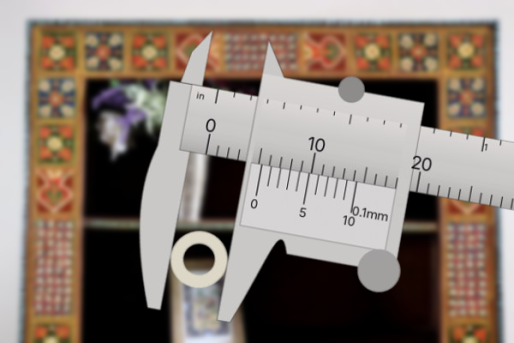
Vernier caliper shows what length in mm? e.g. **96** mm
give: **5.3** mm
